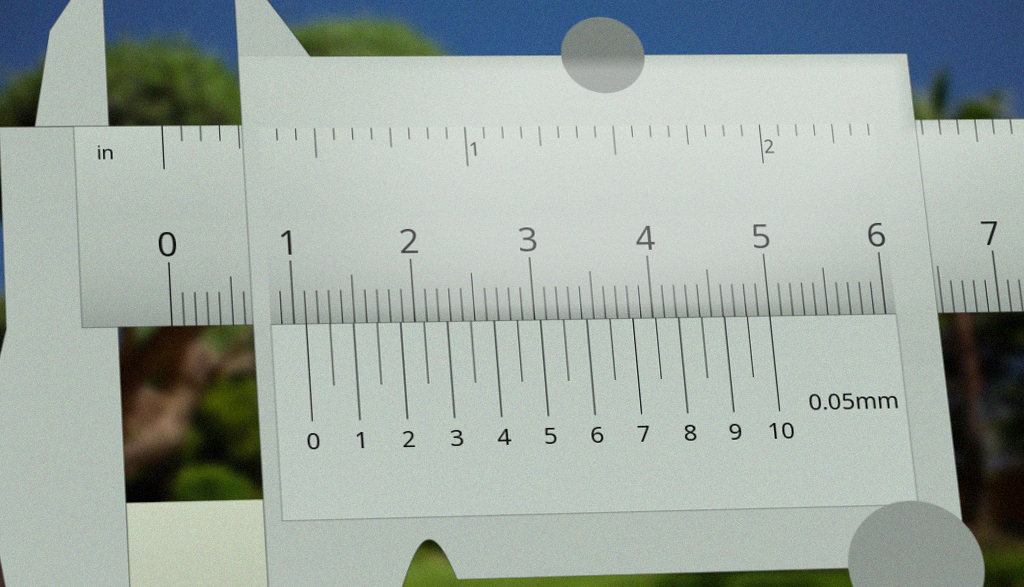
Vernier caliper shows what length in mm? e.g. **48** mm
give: **11.0** mm
